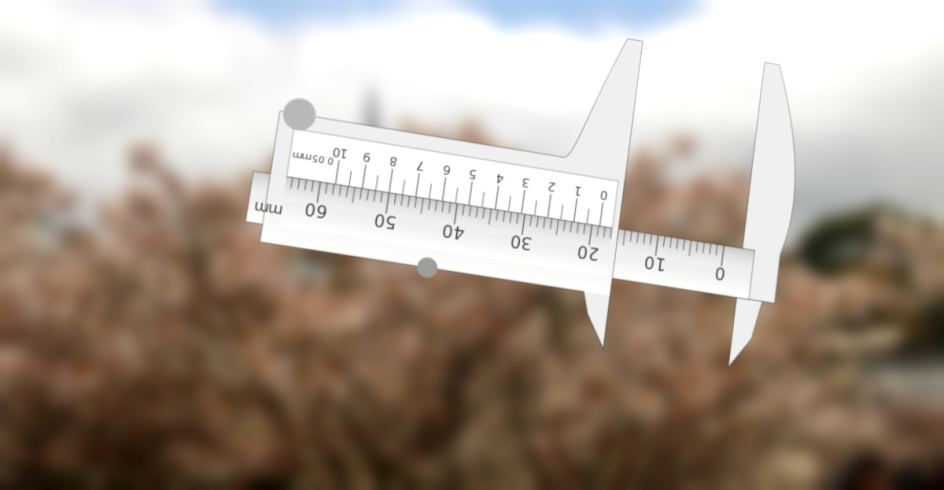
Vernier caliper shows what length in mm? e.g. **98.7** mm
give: **18.8** mm
